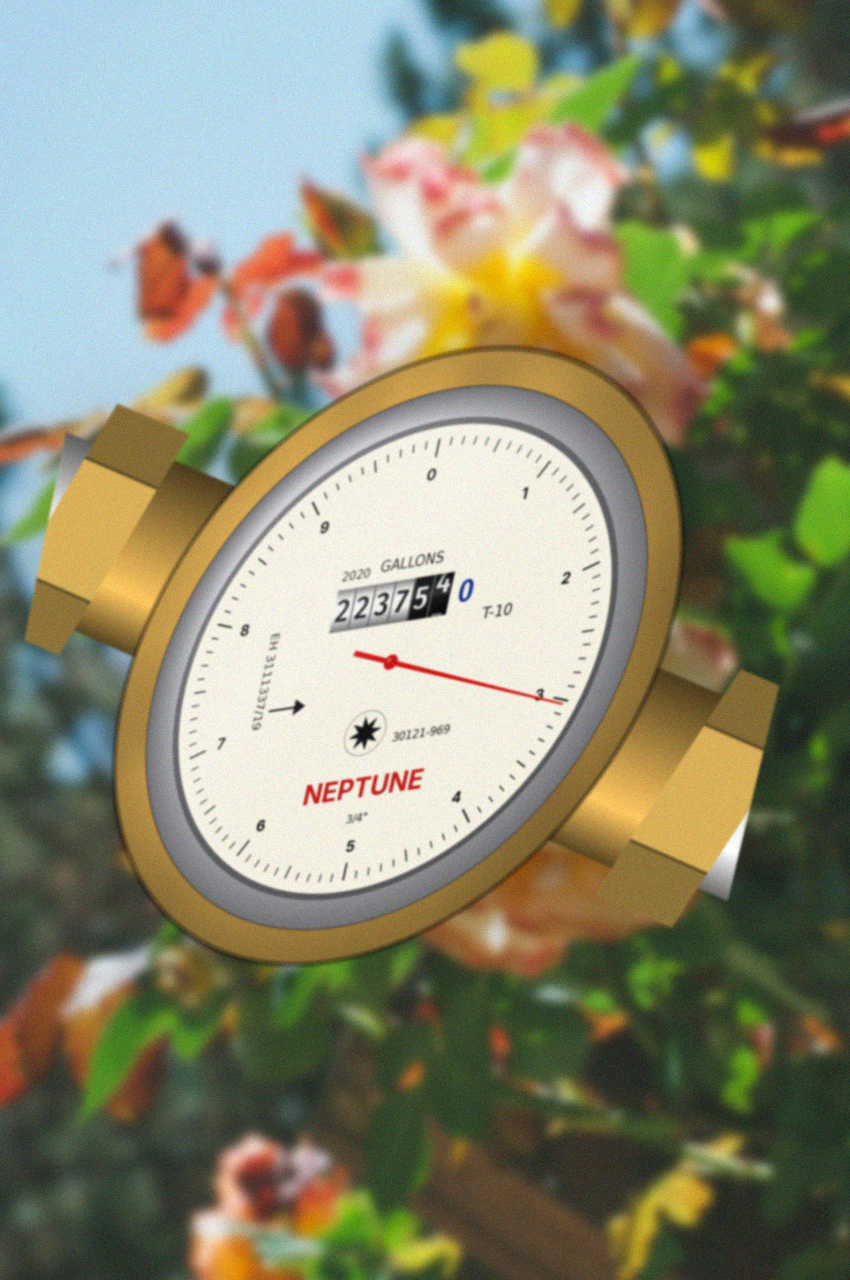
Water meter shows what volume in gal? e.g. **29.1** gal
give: **2237543.0** gal
